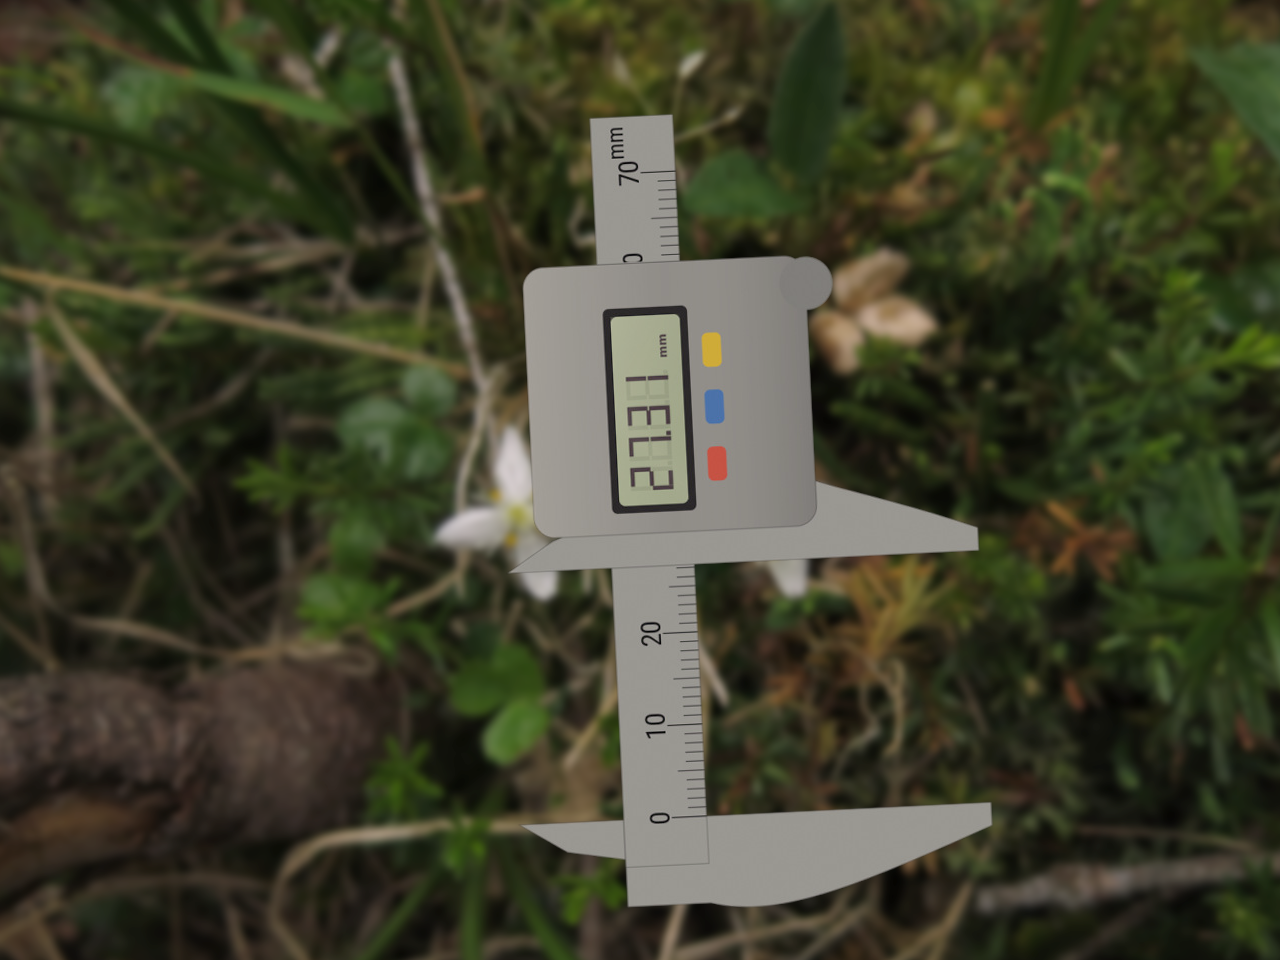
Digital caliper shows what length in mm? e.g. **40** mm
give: **27.31** mm
